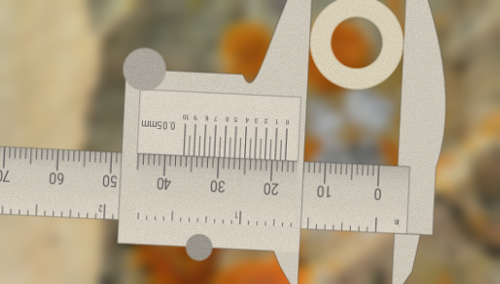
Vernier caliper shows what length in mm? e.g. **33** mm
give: **17.5** mm
